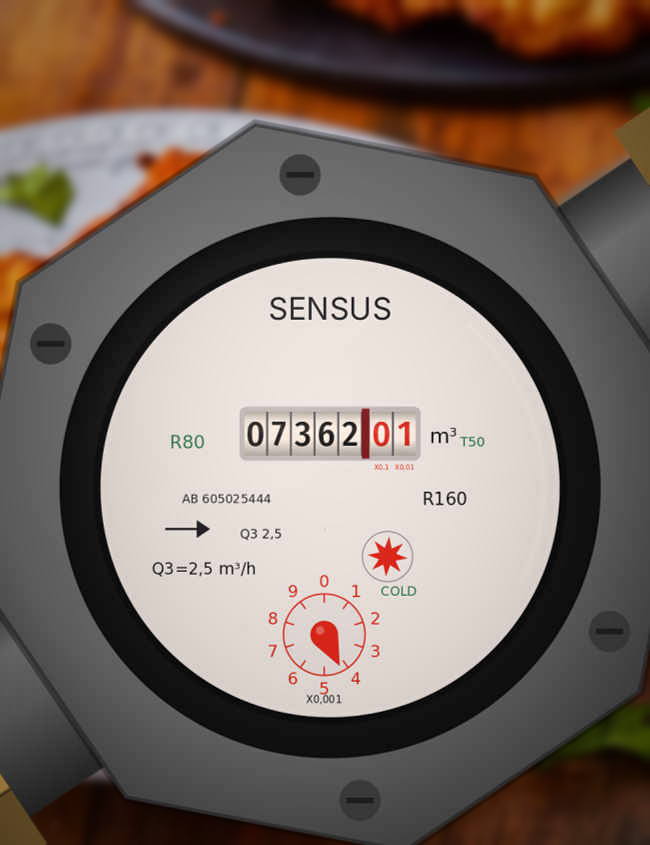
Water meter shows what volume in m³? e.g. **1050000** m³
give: **7362.014** m³
